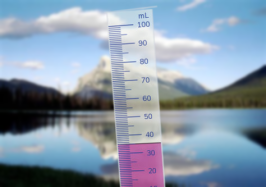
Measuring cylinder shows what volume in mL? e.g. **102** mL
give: **35** mL
